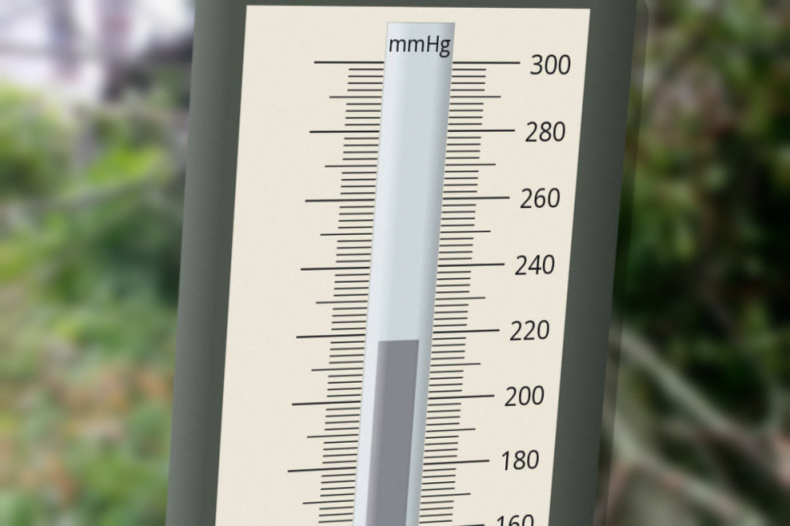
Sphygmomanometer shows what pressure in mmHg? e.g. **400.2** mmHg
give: **218** mmHg
